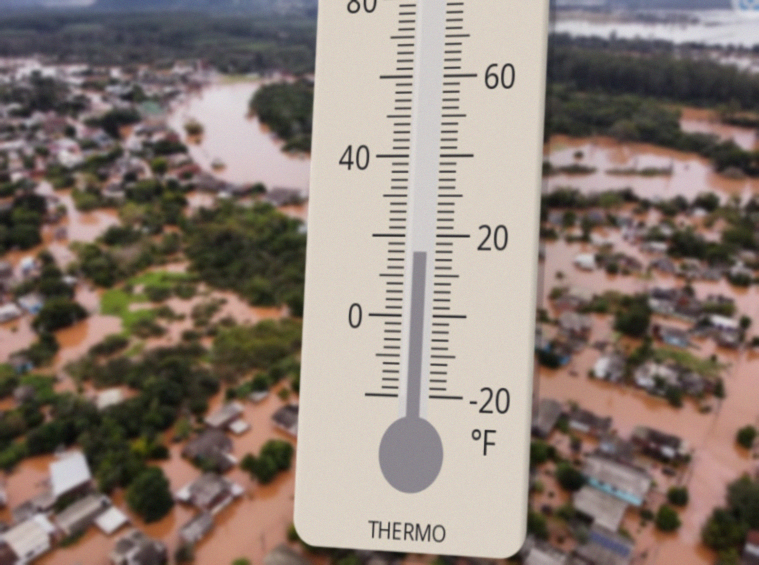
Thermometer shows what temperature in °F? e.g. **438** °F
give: **16** °F
